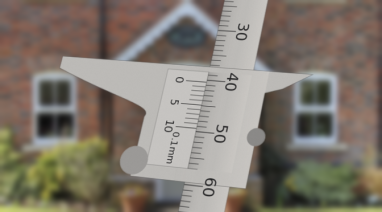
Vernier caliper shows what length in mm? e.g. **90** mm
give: **40.4** mm
